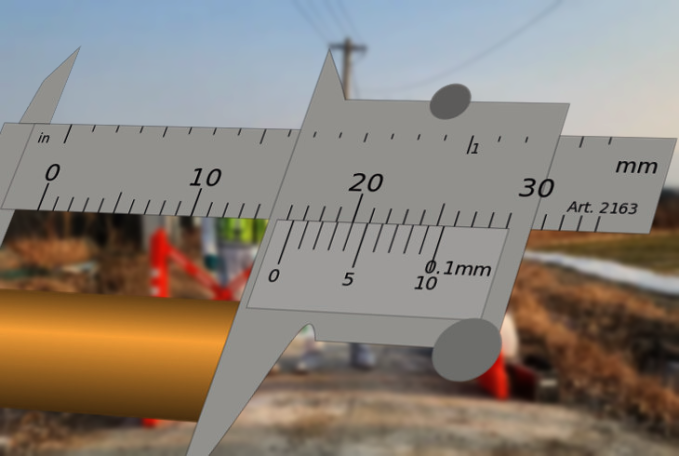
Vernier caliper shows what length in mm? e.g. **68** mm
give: **16.4** mm
